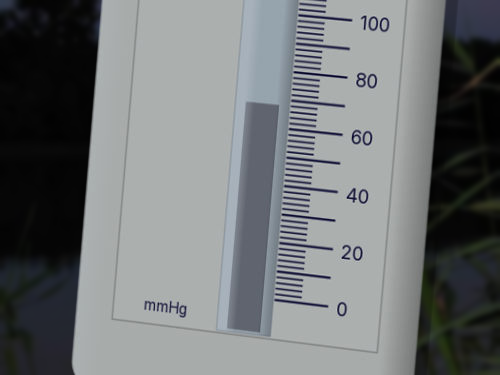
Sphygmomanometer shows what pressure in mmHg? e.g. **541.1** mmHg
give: **68** mmHg
